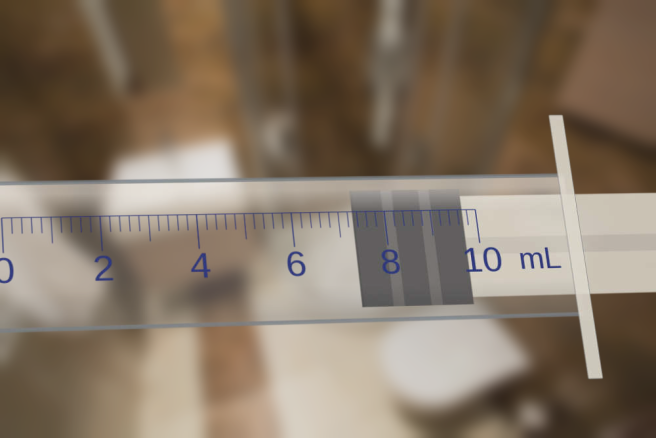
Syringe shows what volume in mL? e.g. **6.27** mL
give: **7.3** mL
